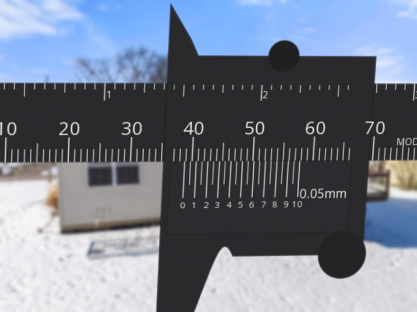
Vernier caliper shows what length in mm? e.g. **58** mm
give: **38.8** mm
